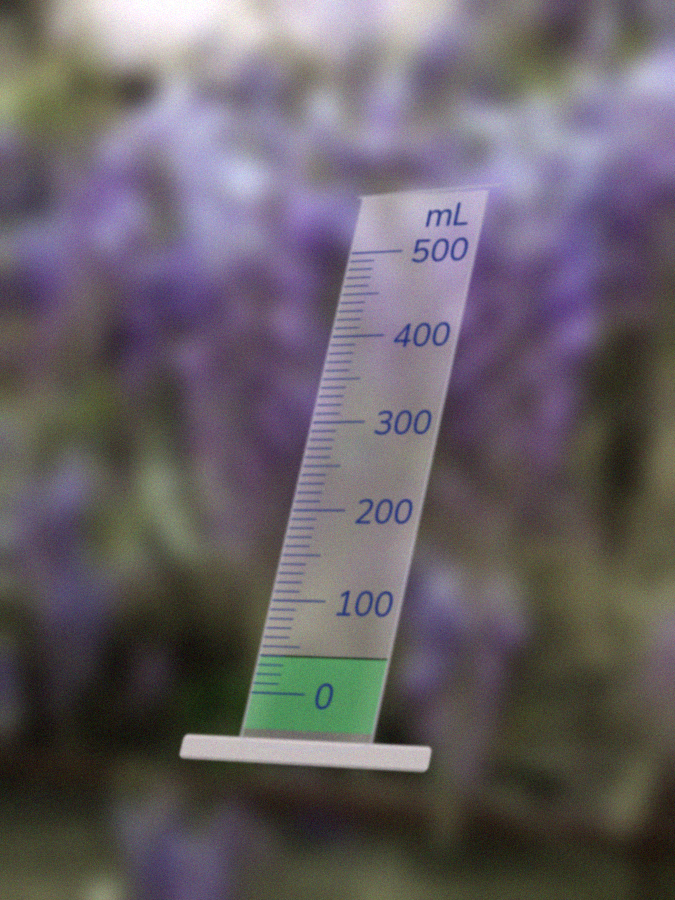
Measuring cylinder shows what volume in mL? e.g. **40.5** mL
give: **40** mL
